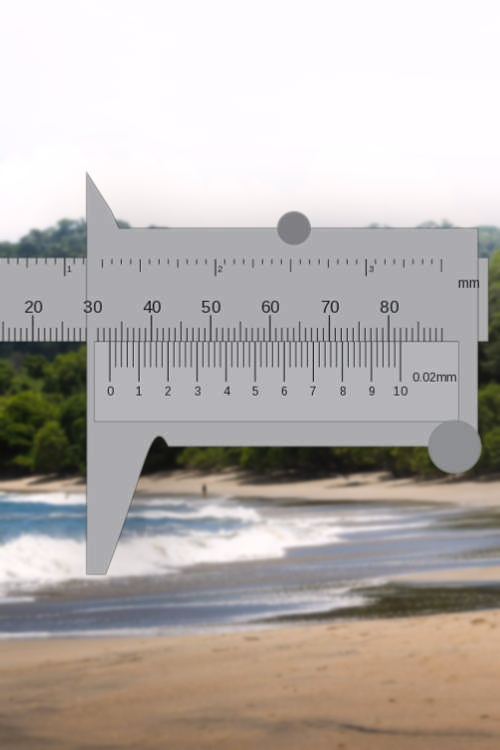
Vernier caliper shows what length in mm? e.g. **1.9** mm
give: **33.0** mm
